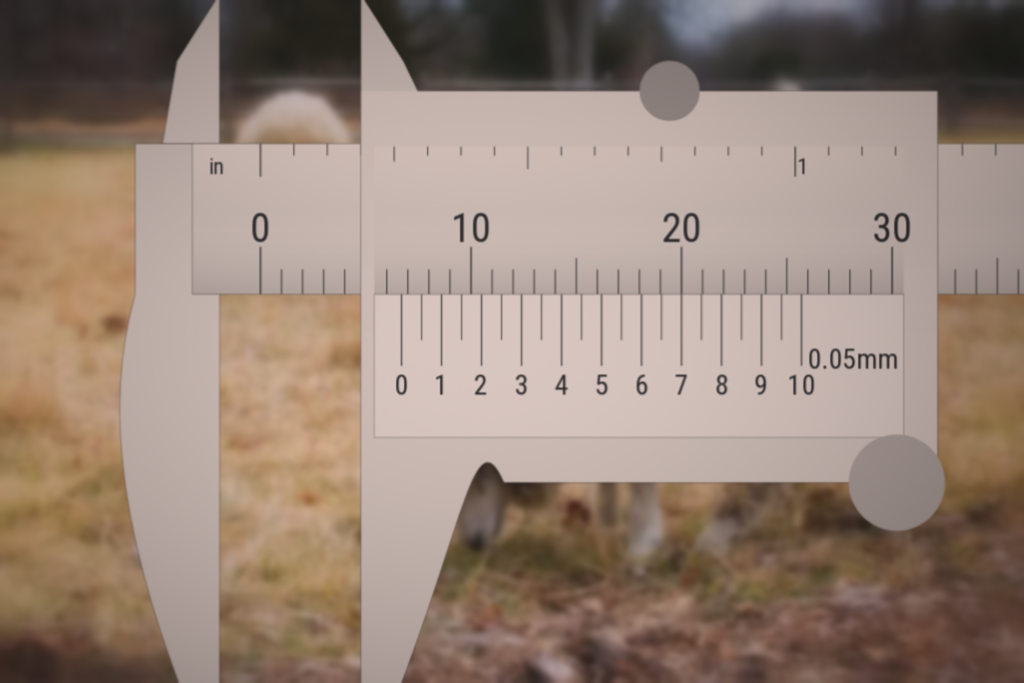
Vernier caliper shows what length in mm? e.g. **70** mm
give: **6.7** mm
